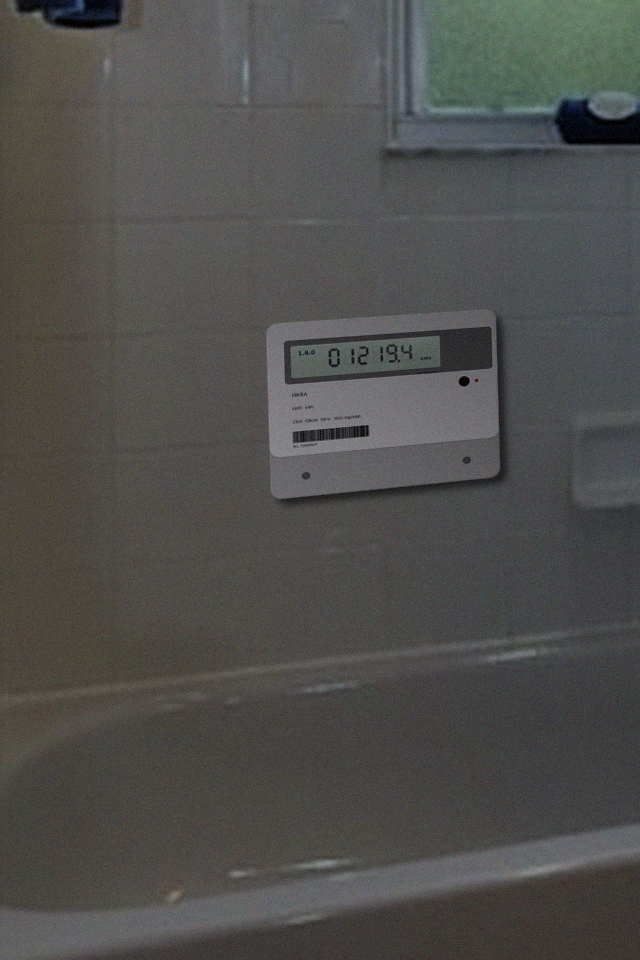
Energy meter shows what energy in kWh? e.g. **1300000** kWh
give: **1219.4** kWh
